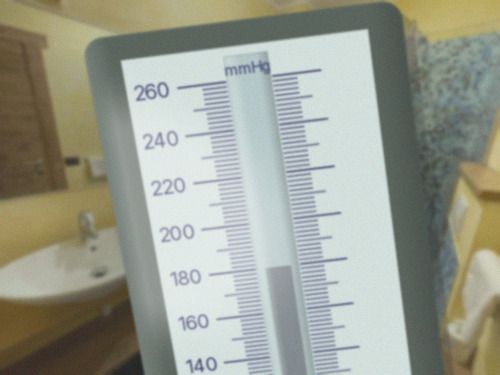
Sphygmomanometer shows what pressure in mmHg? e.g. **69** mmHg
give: **180** mmHg
